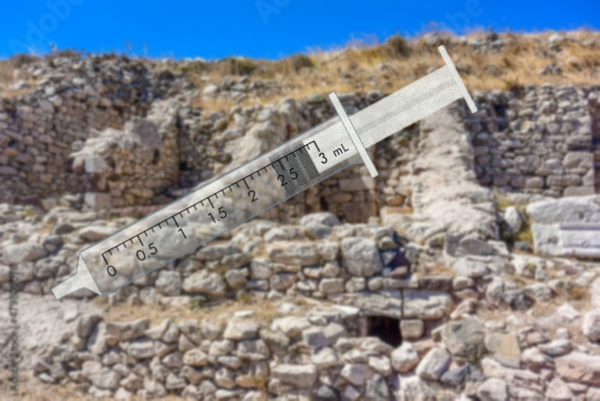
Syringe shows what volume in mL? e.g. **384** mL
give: **2.4** mL
